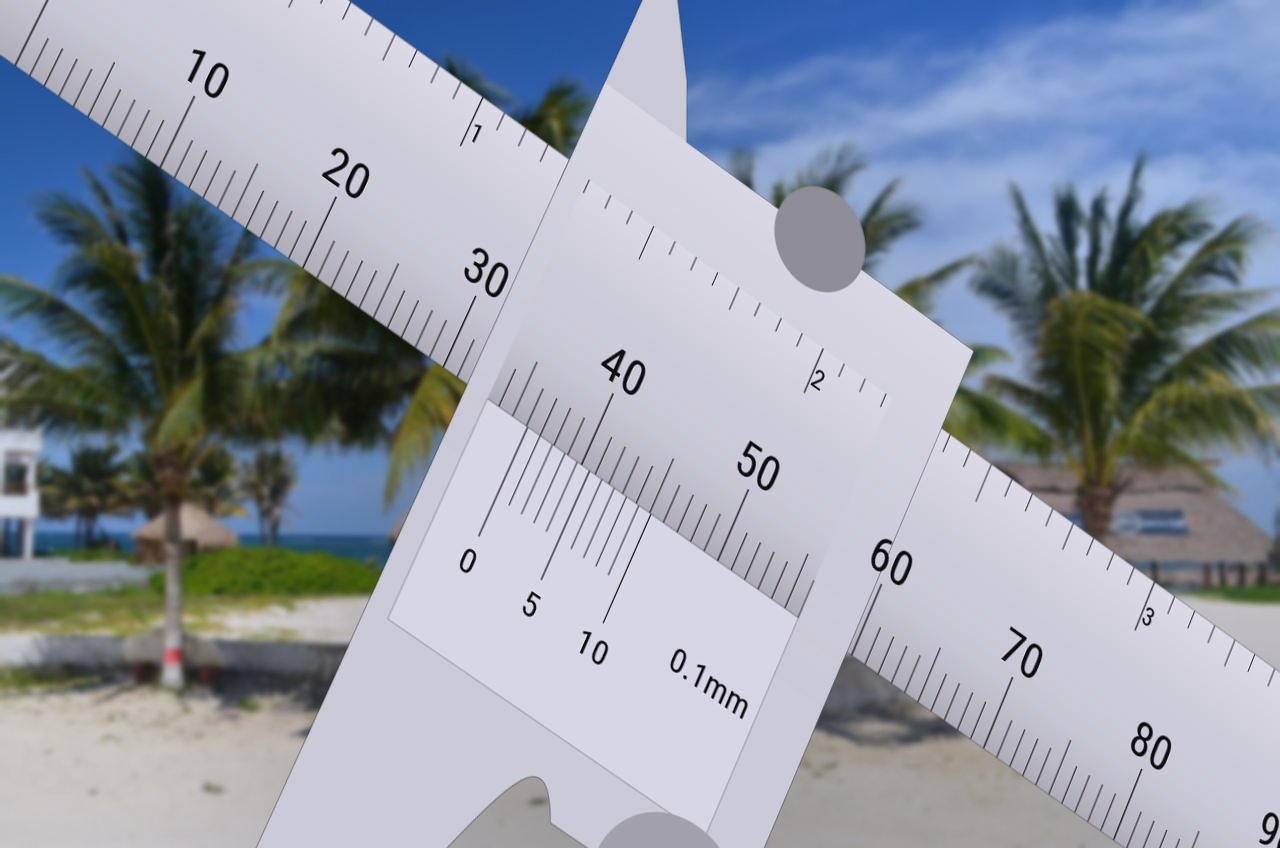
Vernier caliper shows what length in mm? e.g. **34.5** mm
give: **36.1** mm
